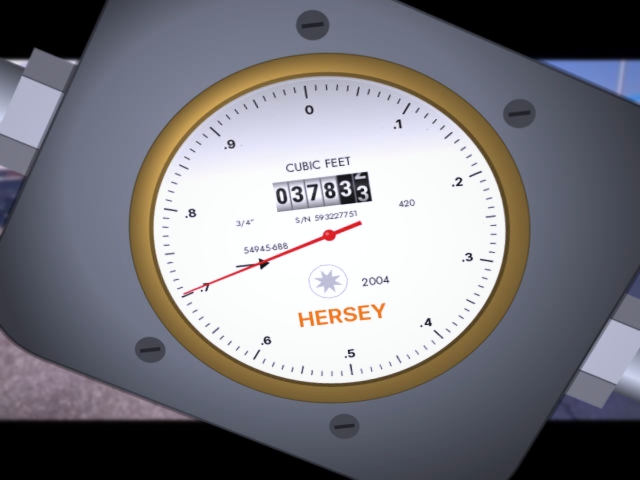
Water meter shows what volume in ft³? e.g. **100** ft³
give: **37832.70** ft³
